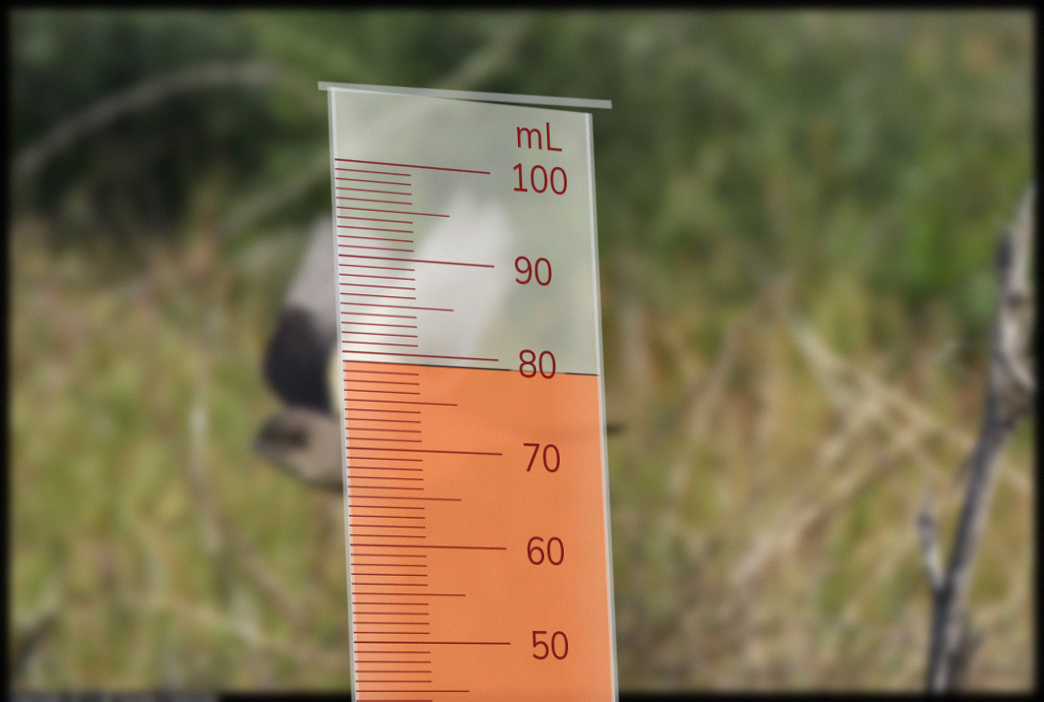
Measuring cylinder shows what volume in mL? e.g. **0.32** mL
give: **79** mL
